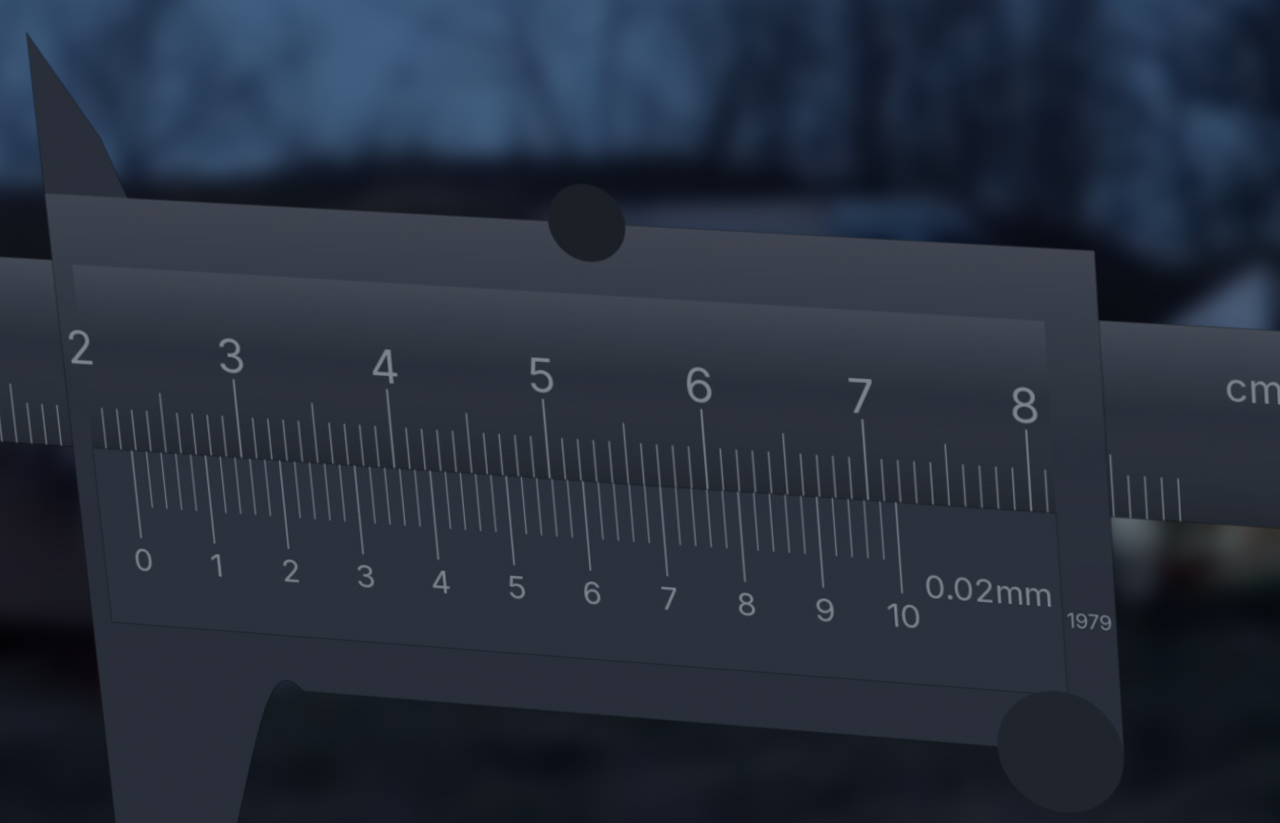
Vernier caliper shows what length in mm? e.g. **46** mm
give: **22.7** mm
